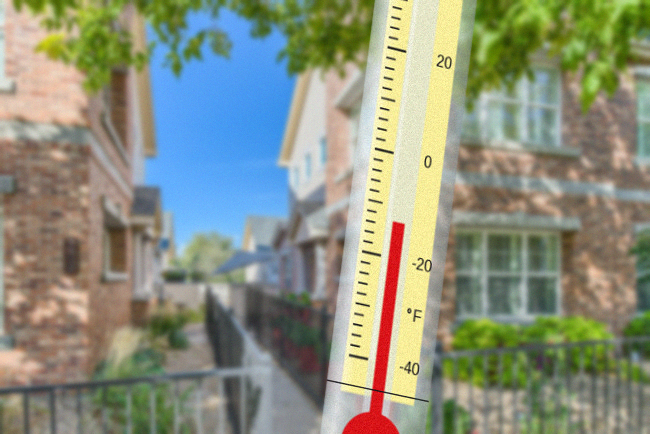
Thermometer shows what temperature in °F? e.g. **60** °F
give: **-13** °F
